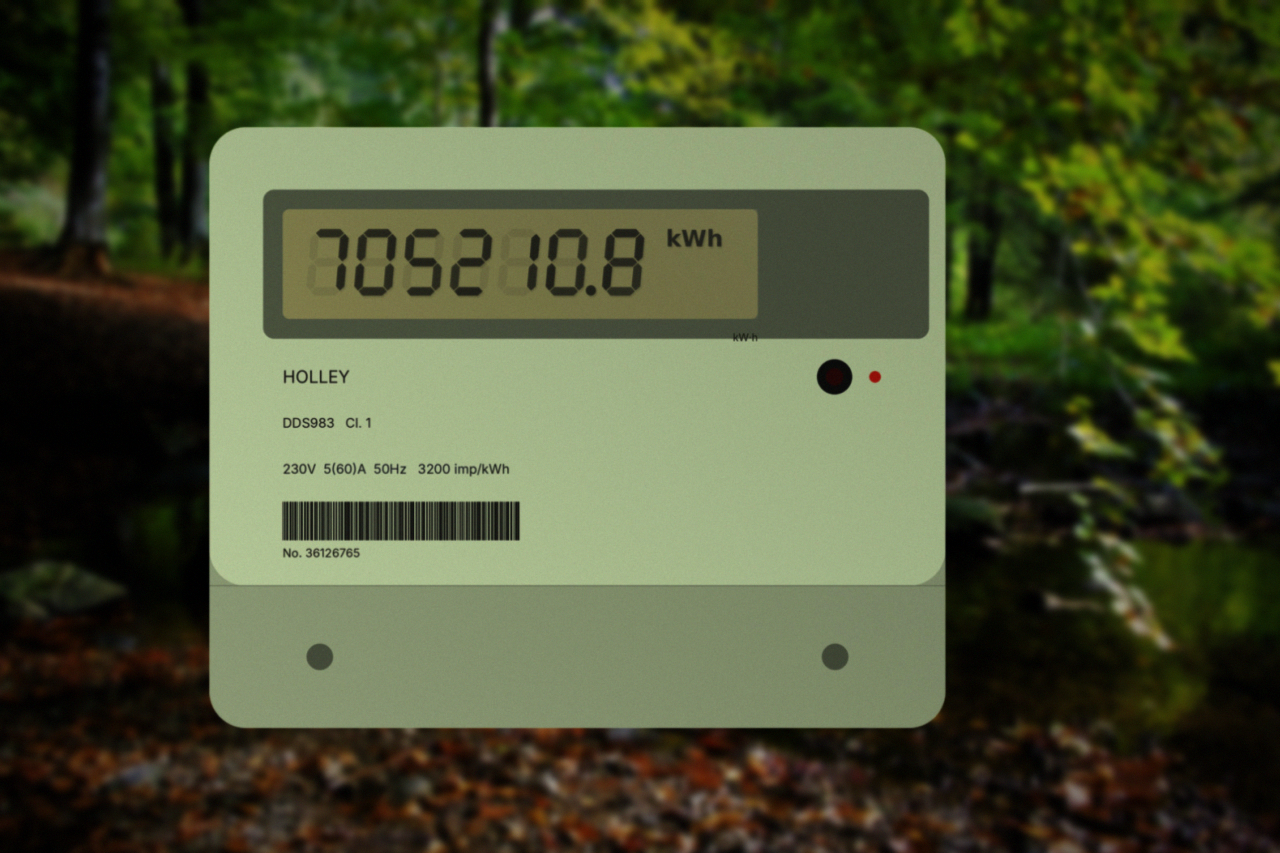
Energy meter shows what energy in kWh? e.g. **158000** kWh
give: **705210.8** kWh
